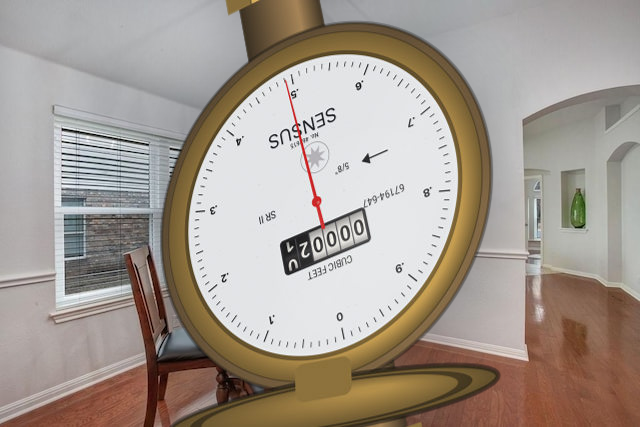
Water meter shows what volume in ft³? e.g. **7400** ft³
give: **20.49** ft³
